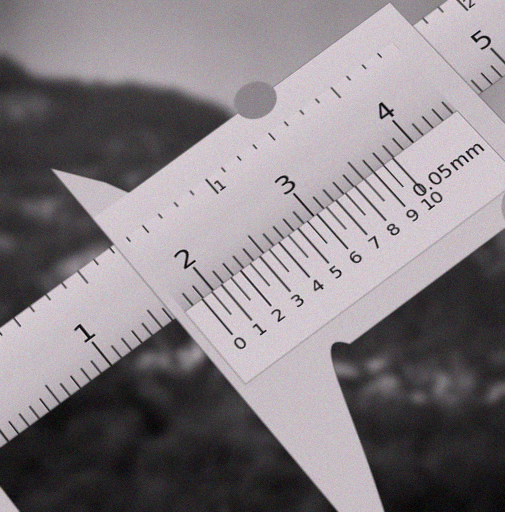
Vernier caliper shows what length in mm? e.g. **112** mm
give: **18.9** mm
